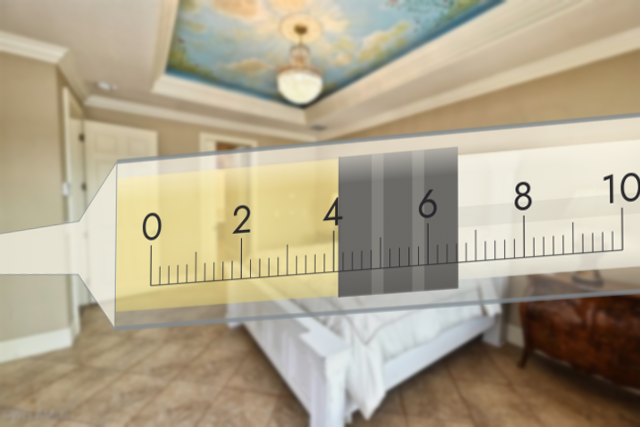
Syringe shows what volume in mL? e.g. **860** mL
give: **4.1** mL
